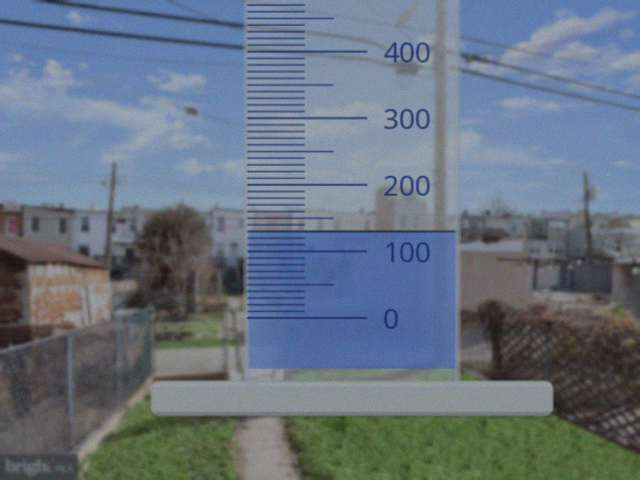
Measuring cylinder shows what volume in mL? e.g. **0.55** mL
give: **130** mL
